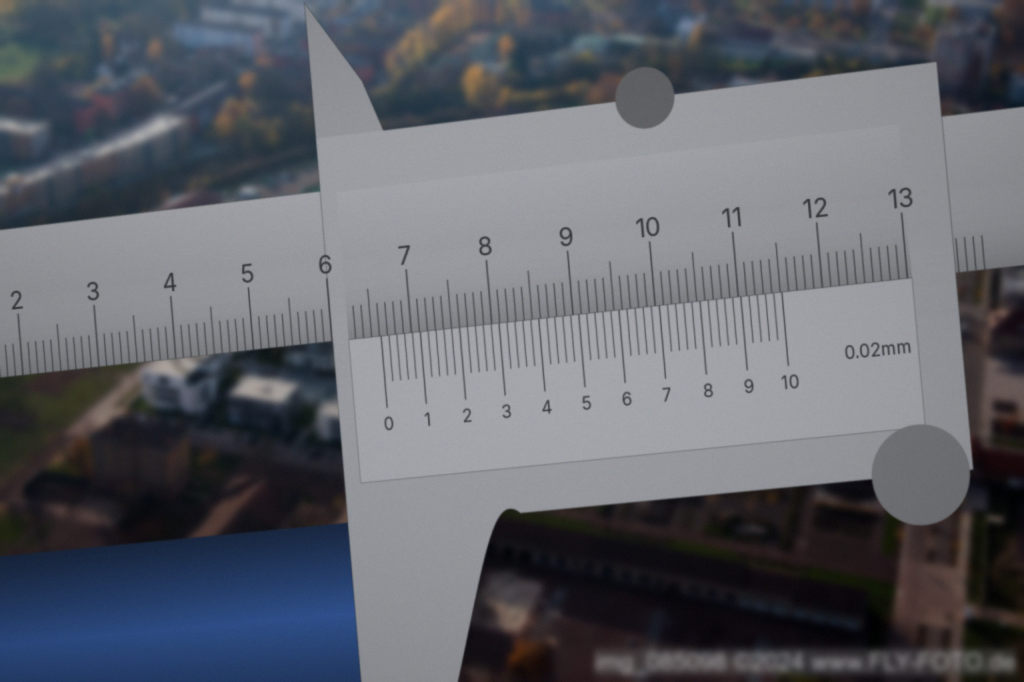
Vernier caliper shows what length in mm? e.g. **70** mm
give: **66.2** mm
